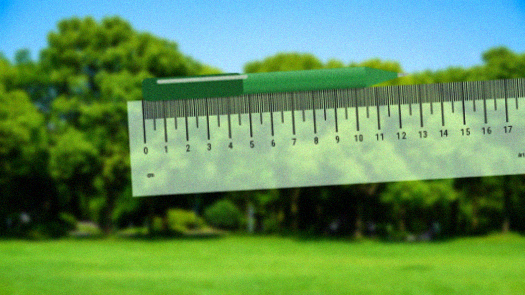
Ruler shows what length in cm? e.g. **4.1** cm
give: **12.5** cm
